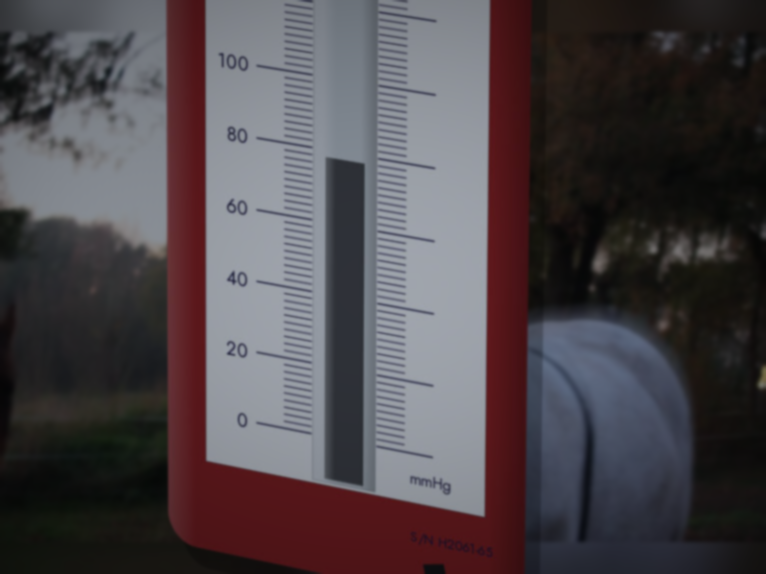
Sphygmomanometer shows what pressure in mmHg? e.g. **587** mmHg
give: **78** mmHg
